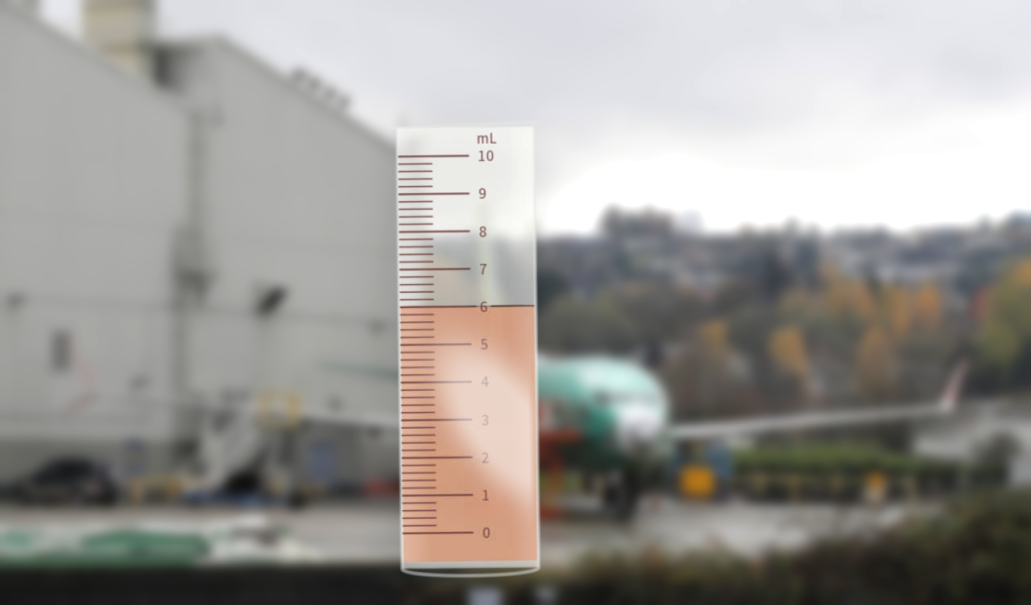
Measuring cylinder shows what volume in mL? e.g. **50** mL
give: **6** mL
